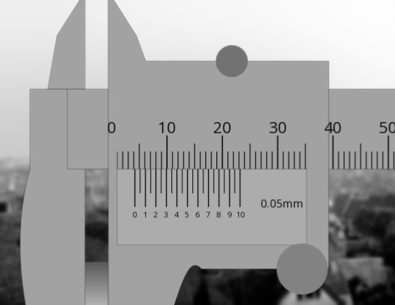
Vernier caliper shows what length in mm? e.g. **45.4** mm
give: **4.2** mm
